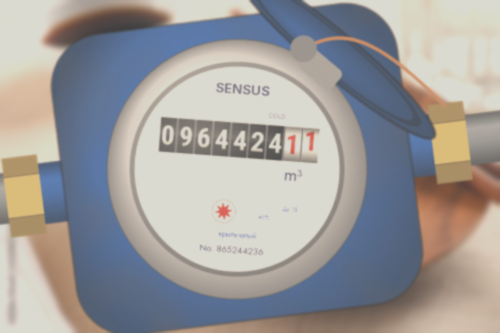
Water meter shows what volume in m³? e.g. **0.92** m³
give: **964424.11** m³
